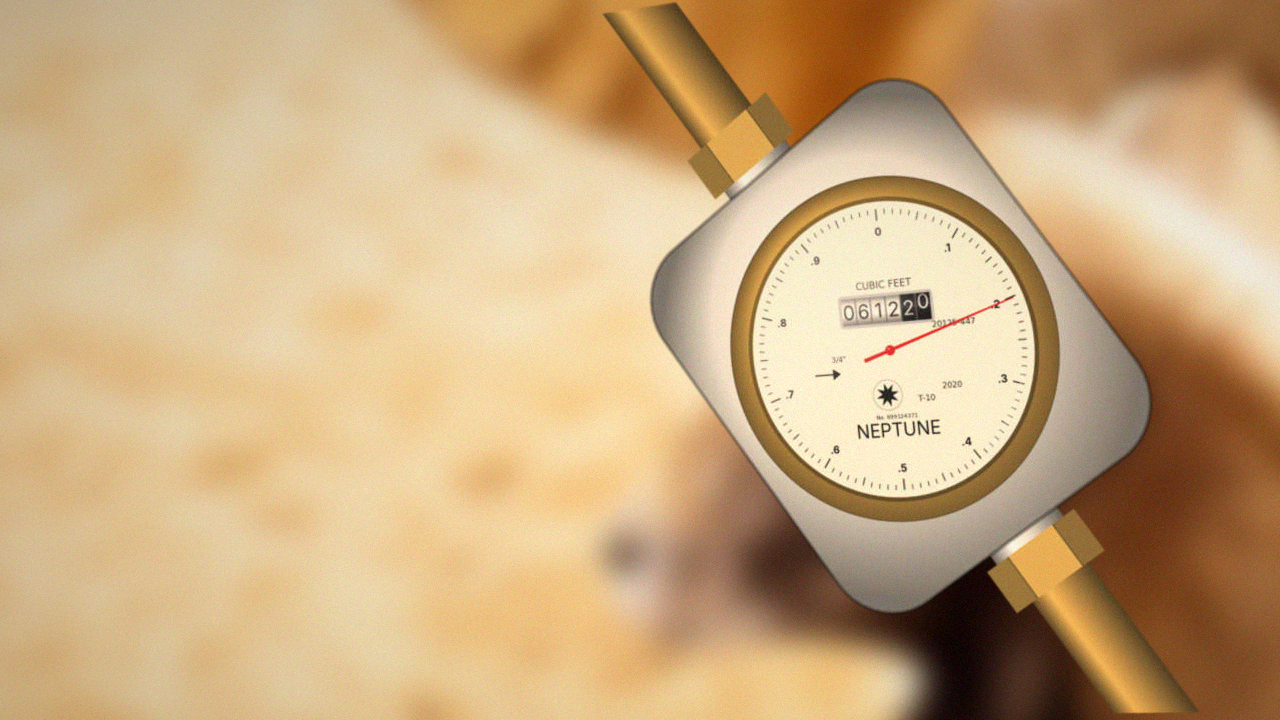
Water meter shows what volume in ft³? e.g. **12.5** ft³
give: **61220.20** ft³
